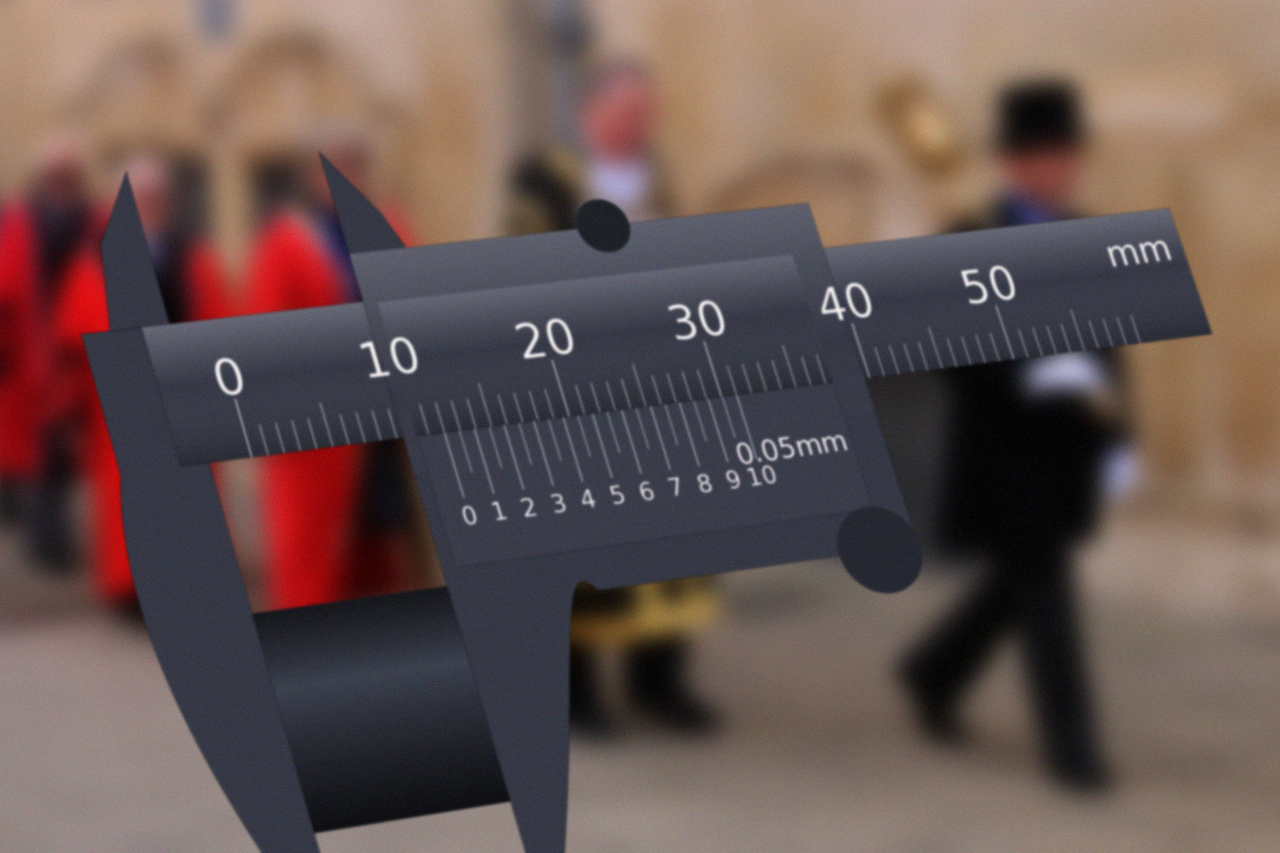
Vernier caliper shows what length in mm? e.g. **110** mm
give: **12.0** mm
